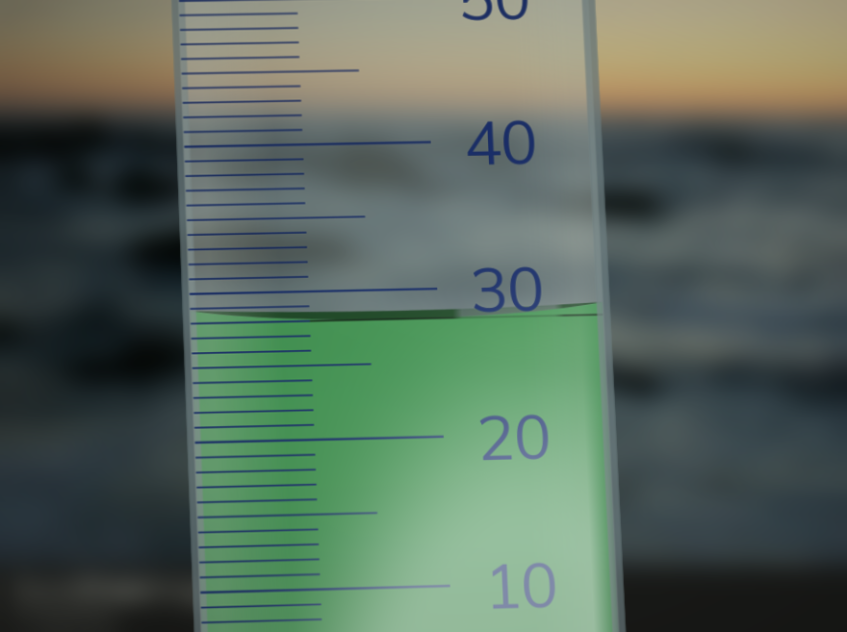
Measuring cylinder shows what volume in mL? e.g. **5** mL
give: **28** mL
